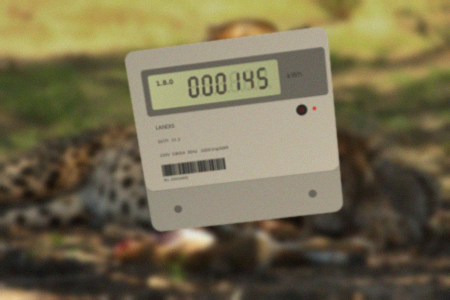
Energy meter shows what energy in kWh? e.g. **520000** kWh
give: **145** kWh
